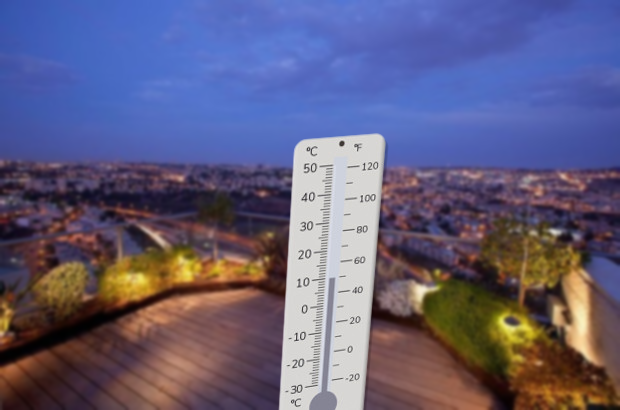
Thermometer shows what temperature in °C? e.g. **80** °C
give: **10** °C
